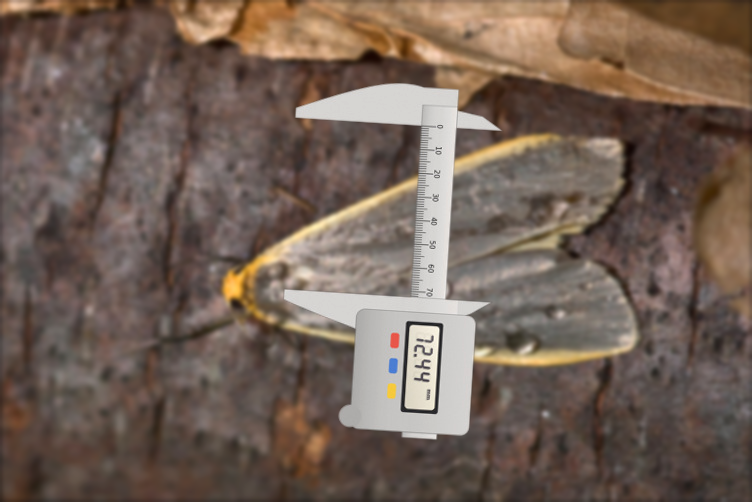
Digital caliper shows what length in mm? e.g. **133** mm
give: **72.44** mm
